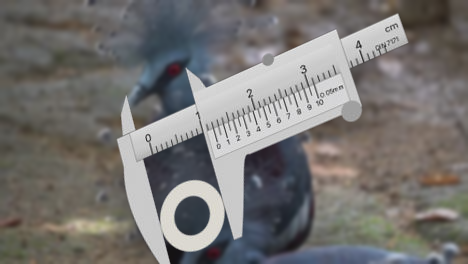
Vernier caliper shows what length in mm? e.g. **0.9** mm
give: **12.0** mm
